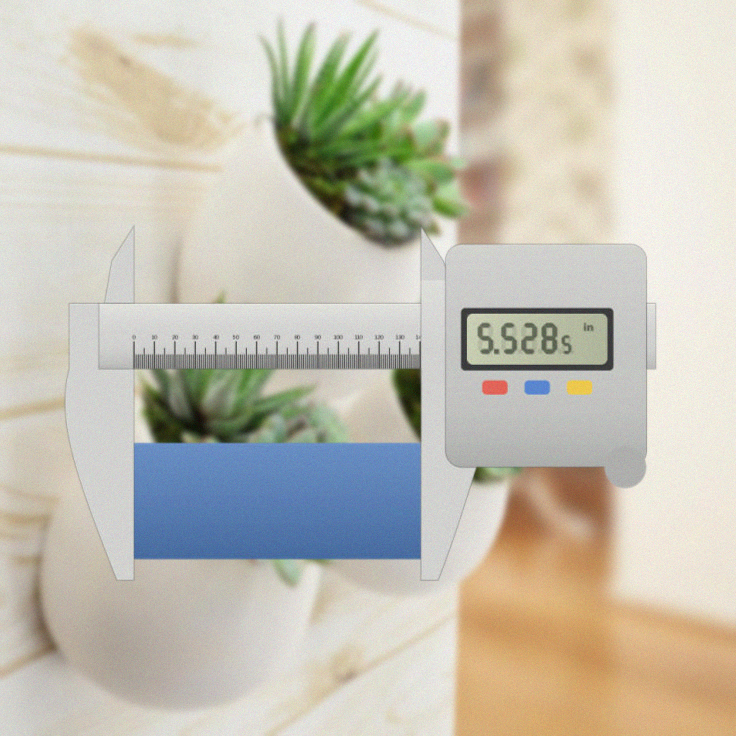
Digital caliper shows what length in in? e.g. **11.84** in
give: **5.5285** in
